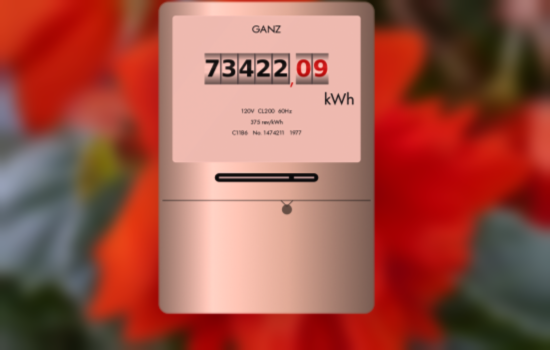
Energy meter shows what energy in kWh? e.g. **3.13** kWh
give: **73422.09** kWh
